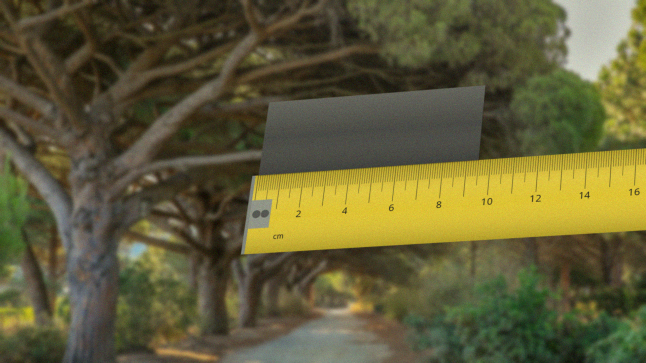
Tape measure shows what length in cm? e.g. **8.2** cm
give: **9.5** cm
